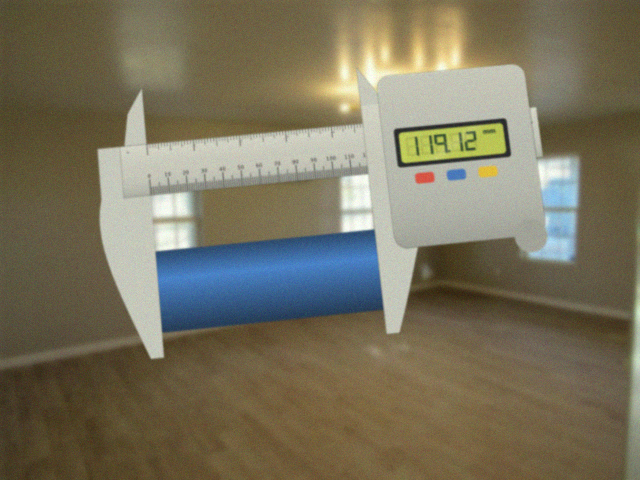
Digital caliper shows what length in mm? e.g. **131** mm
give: **119.12** mm
